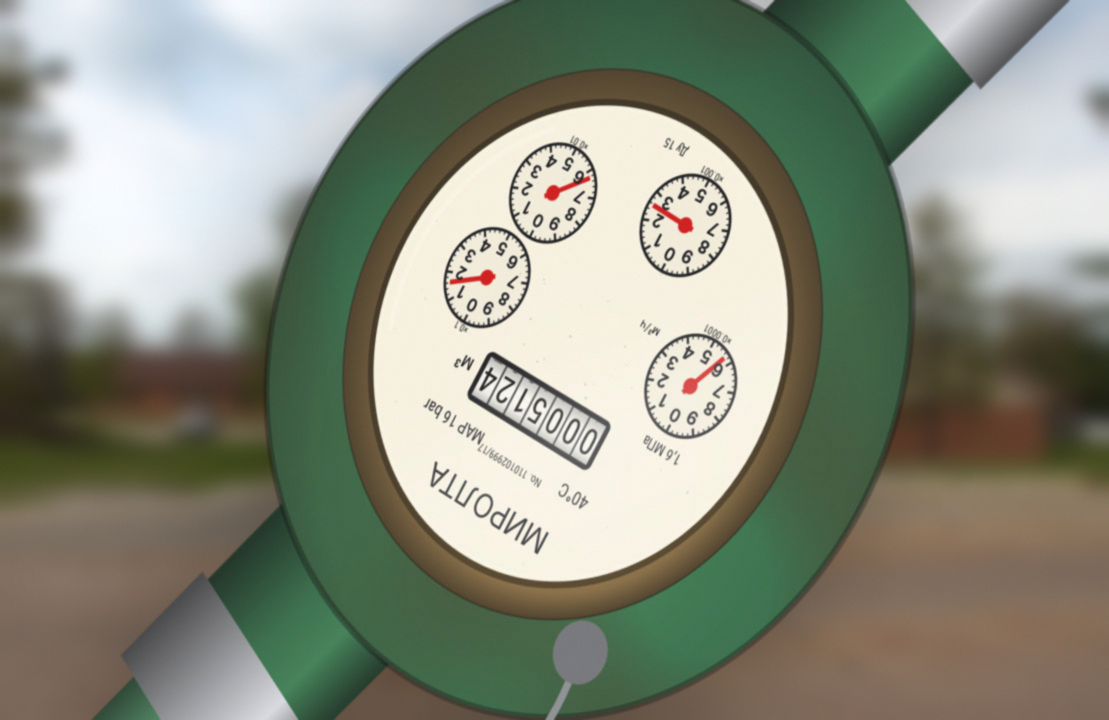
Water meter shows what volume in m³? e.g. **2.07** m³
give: **5124.1625** m³
